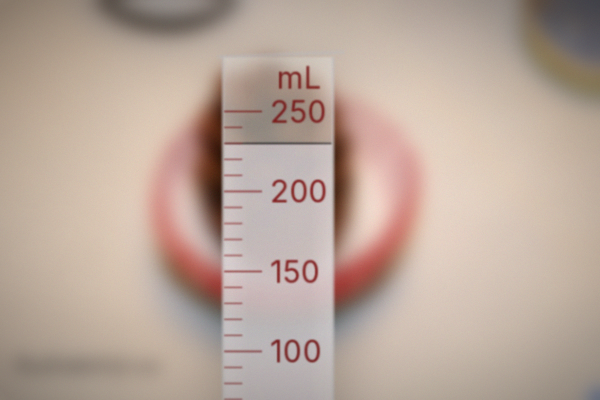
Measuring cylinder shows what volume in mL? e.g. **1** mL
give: **230** mL
